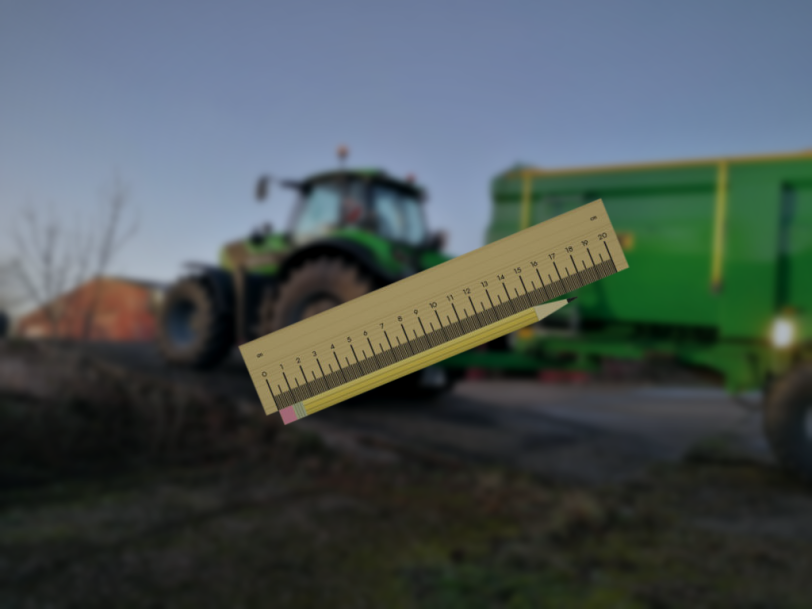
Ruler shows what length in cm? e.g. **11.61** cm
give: **17.5** cm
